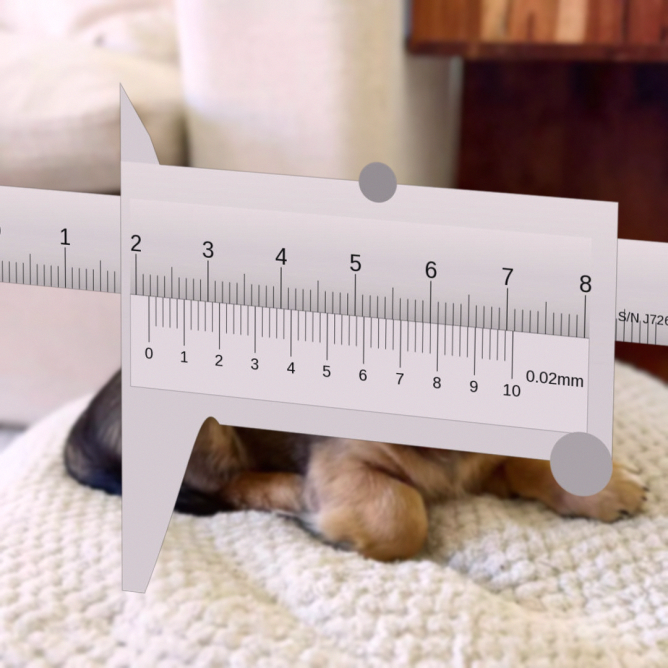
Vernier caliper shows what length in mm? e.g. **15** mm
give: **21.8** mm
